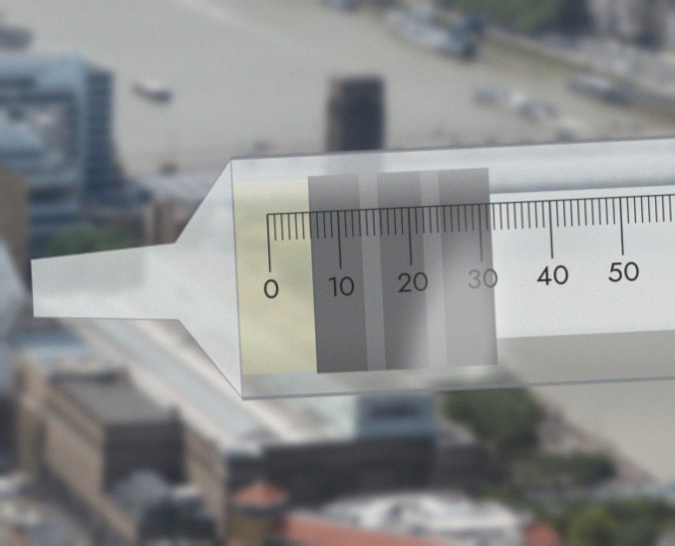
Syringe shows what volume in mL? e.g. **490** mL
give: **6** mL
